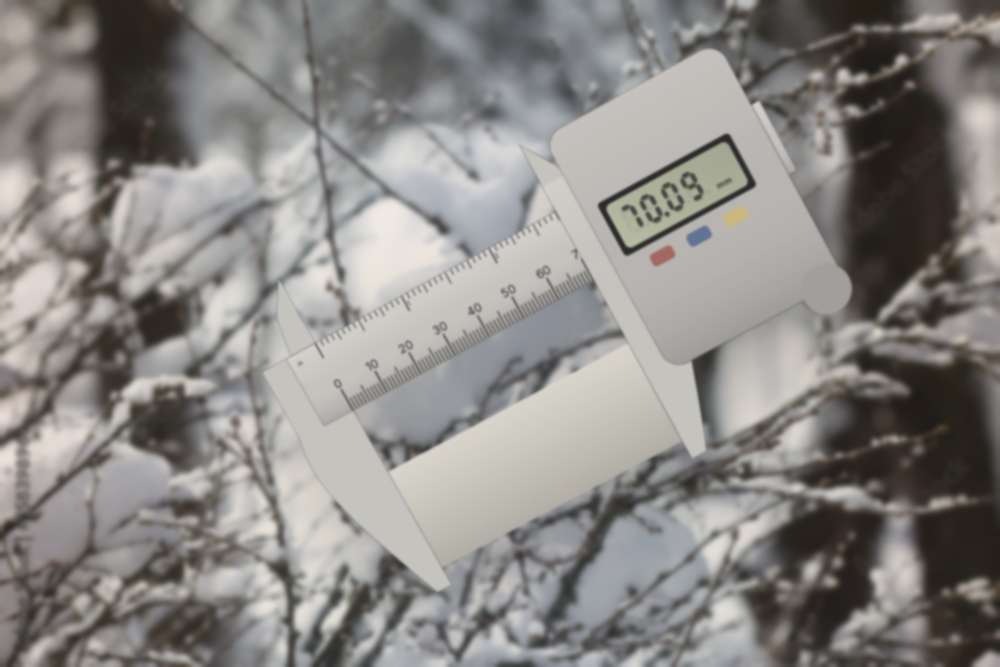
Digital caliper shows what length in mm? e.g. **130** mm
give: **70.09** mm
